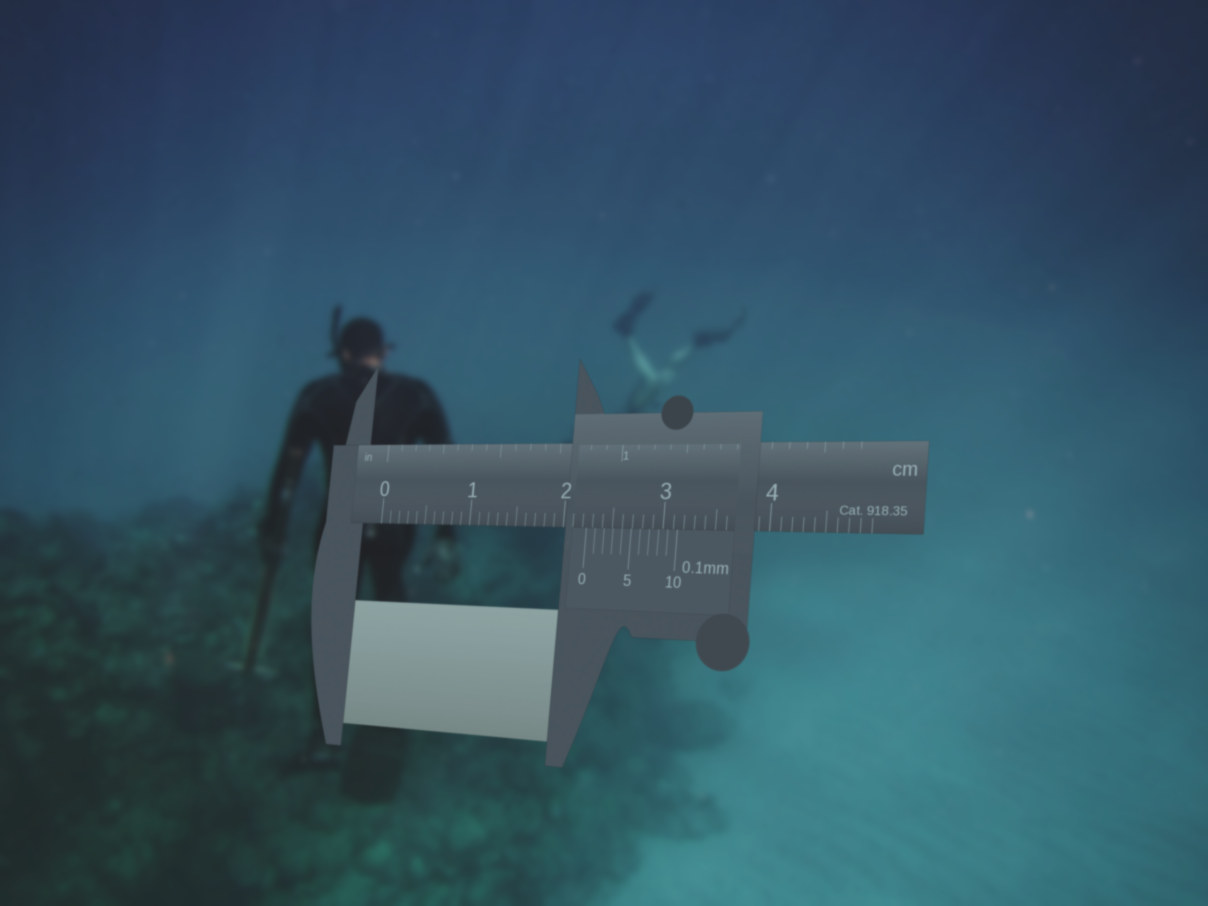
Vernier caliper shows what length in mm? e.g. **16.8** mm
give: **22.4** mm
